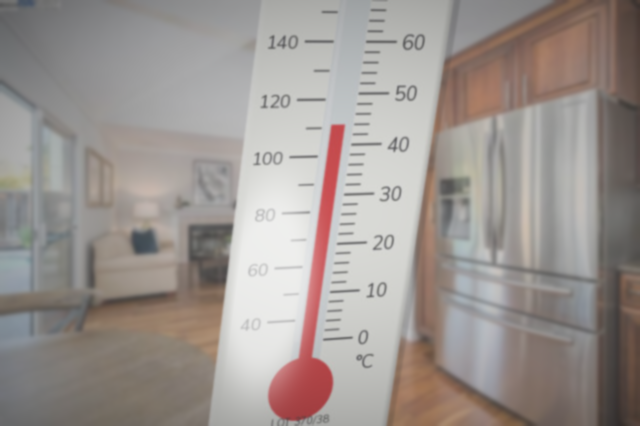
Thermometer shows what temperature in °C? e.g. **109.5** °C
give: **44** °C
